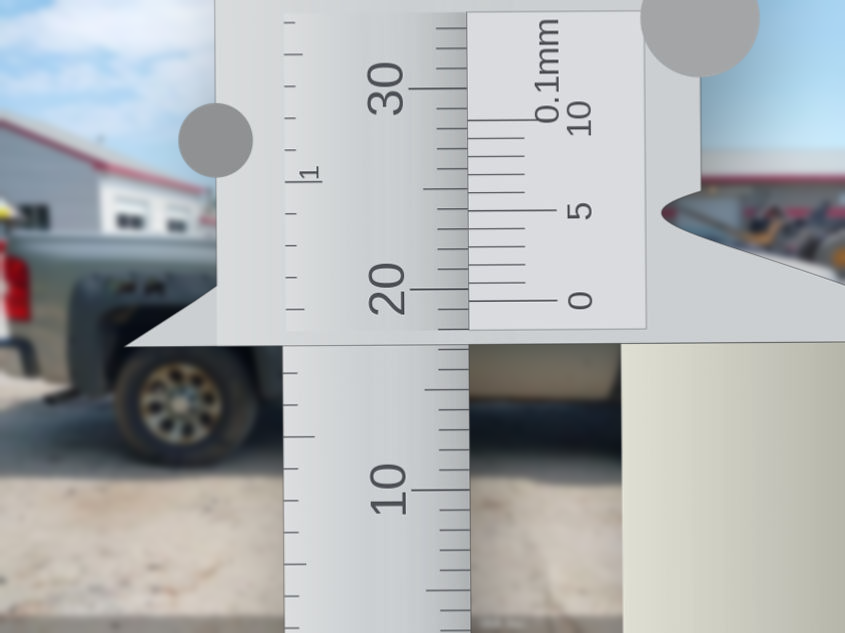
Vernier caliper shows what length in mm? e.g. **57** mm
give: **19.4** mm
